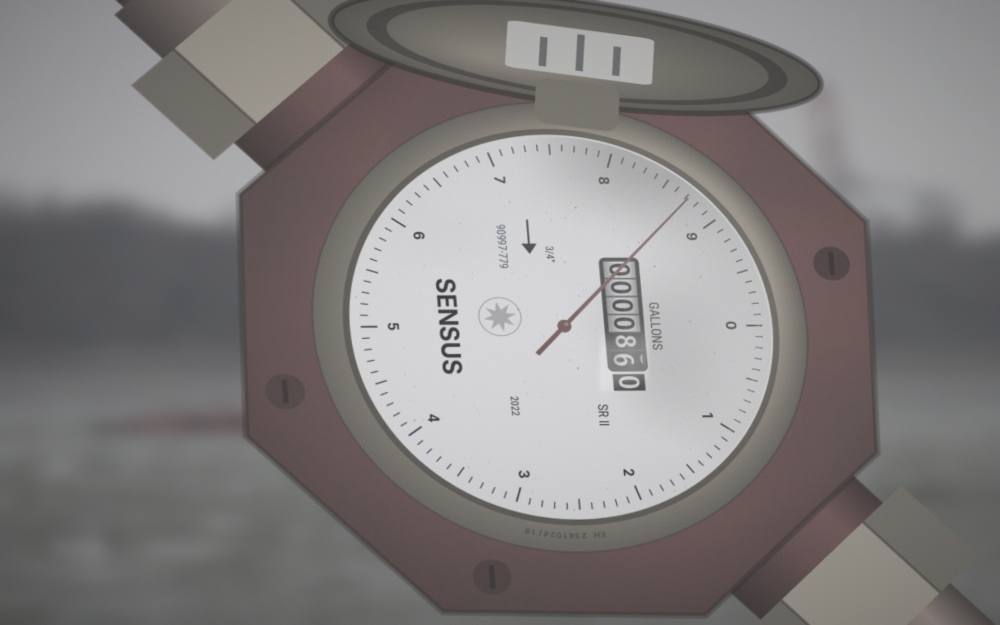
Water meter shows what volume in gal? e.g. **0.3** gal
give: **858.7** gal
